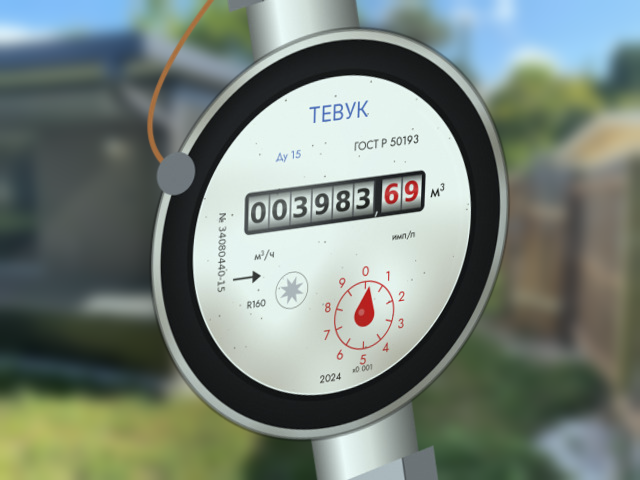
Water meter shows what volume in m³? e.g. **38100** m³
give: **3983.690** m³
